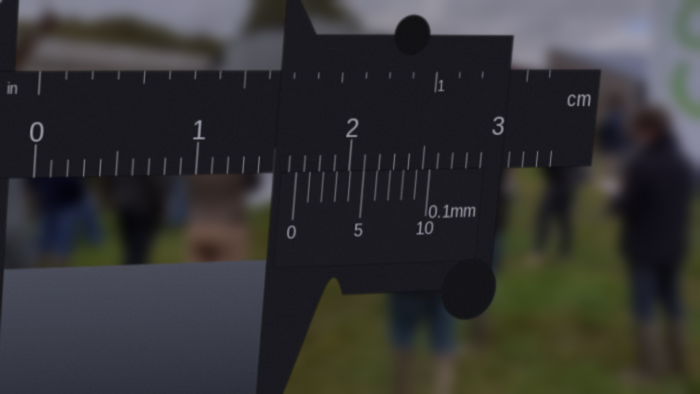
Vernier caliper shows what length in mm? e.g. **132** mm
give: **16.5** mm
